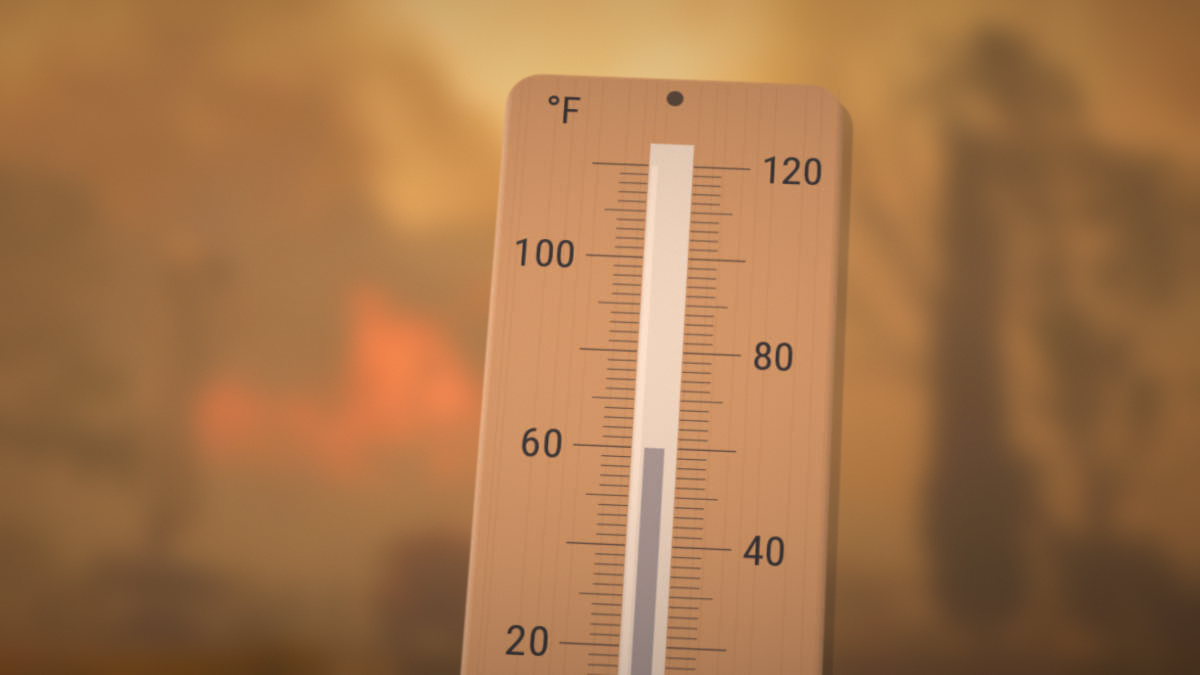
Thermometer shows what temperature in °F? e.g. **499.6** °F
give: **60** °F
